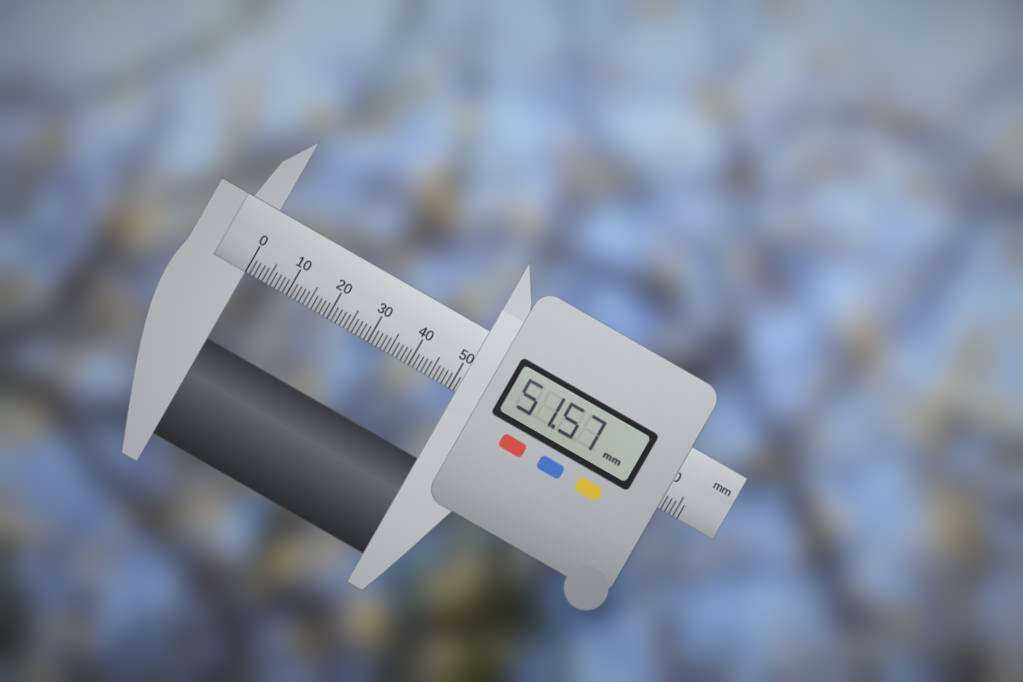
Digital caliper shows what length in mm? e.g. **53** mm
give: **51.57** mm
